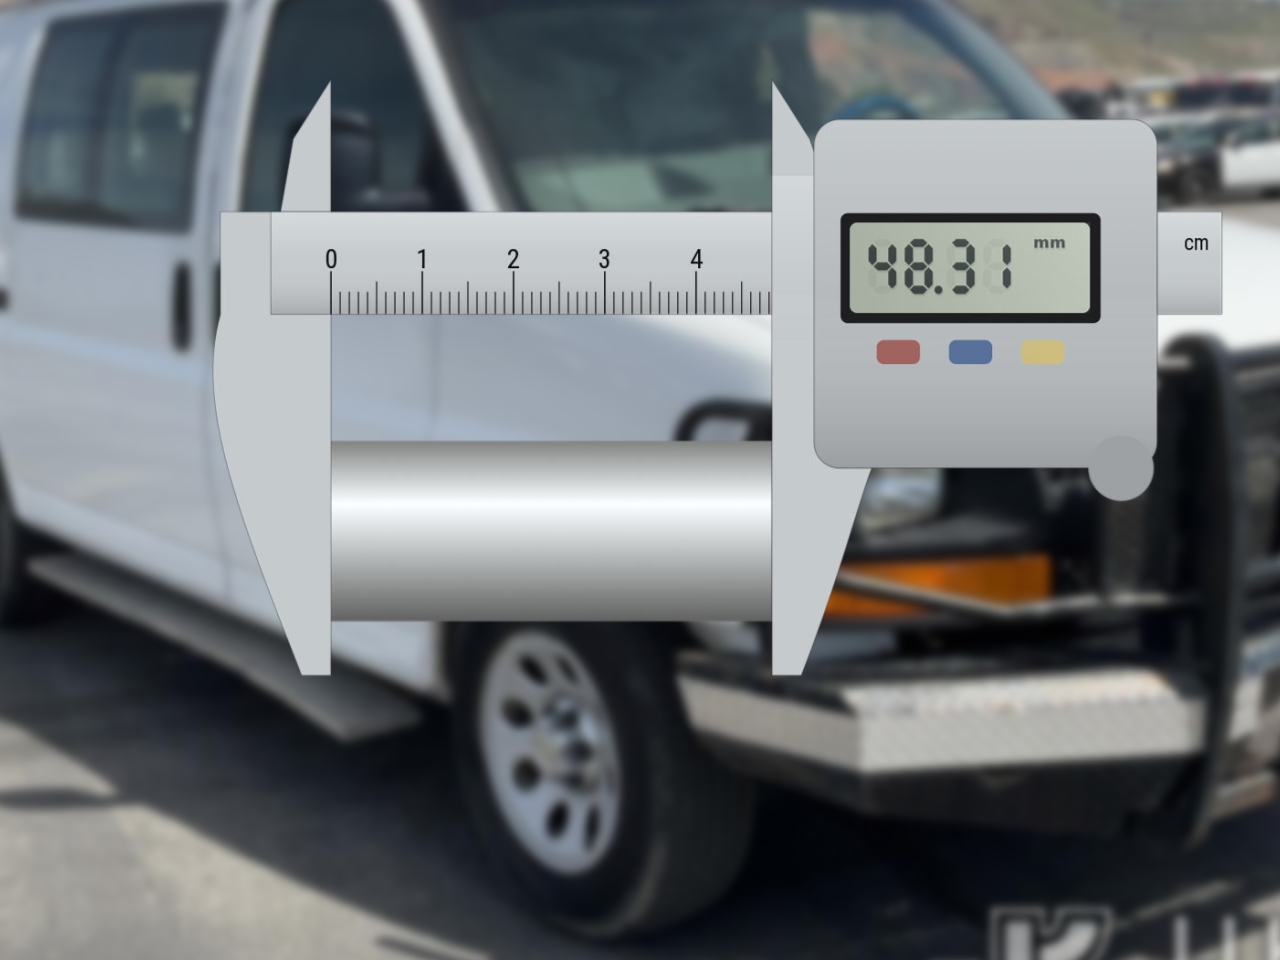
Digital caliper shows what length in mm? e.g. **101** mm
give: **48.31** mm
